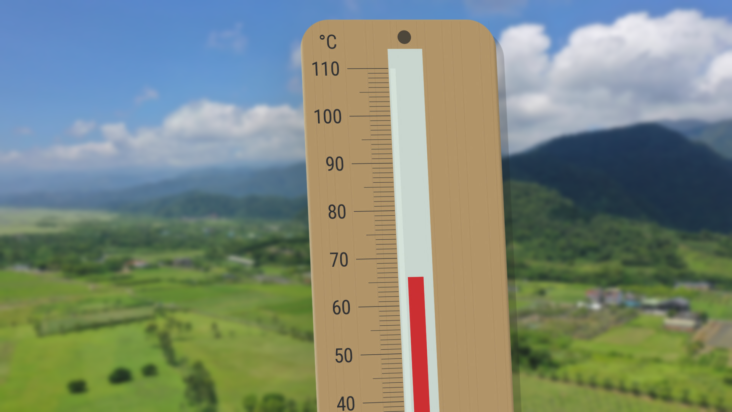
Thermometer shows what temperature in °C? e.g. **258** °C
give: **66** °C
